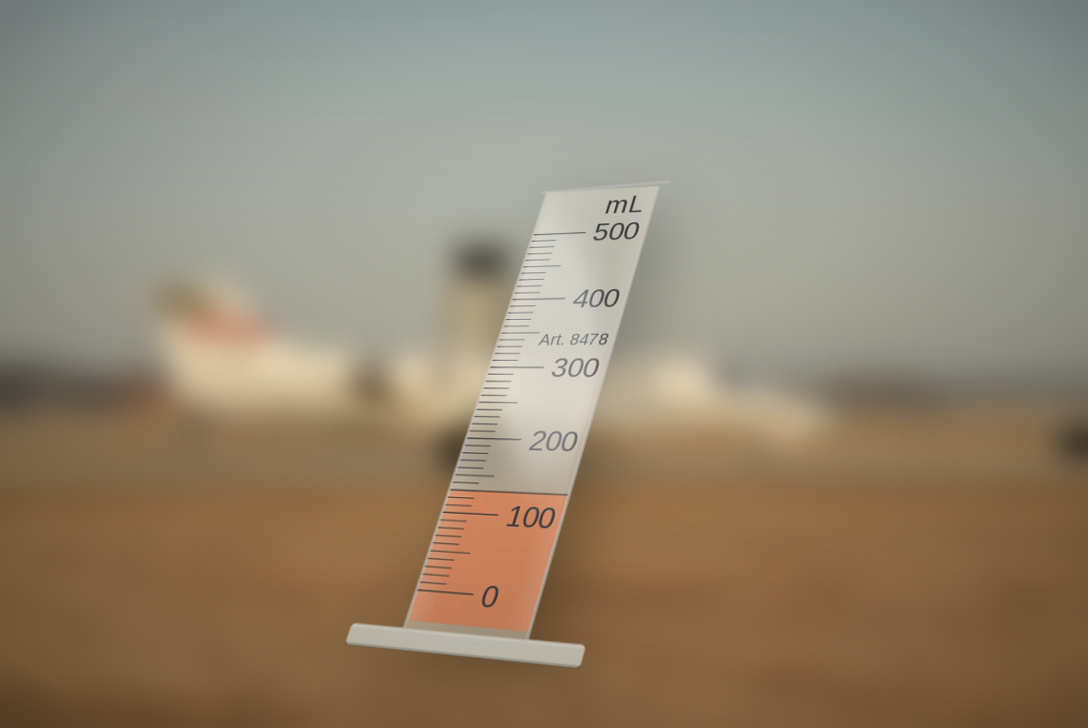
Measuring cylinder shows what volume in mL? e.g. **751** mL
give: **130** mL
